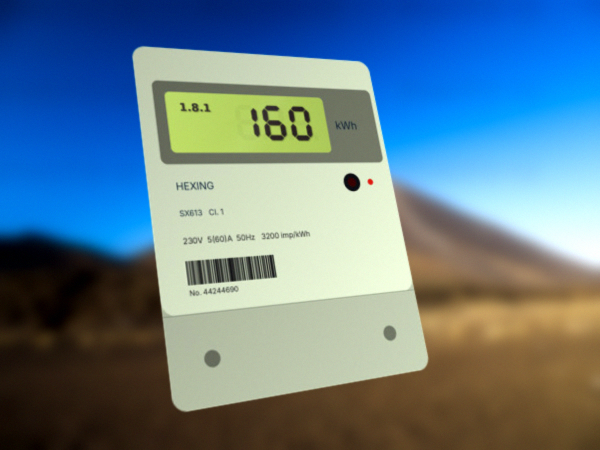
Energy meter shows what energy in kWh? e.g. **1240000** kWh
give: **160** kWh
